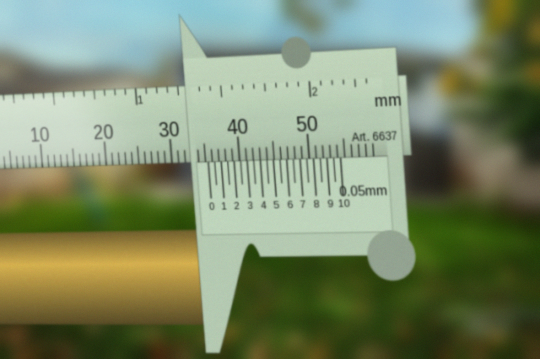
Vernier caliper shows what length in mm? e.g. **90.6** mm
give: **35.4** mm
